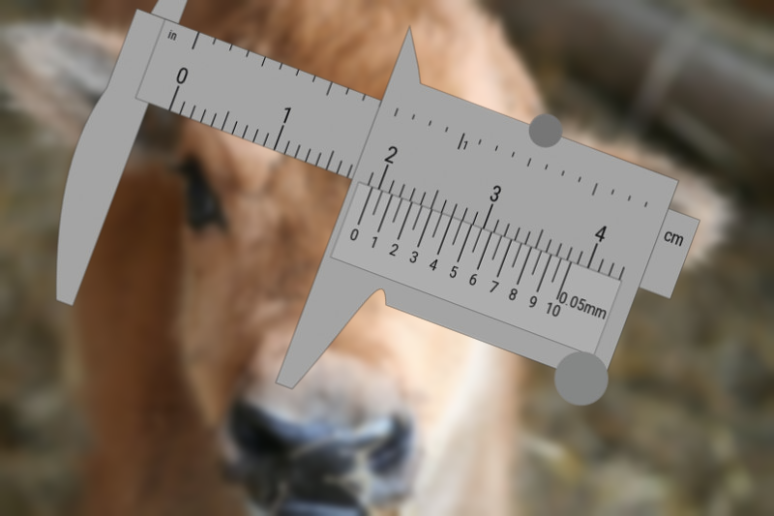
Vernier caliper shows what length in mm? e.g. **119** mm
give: **19.4** mm
